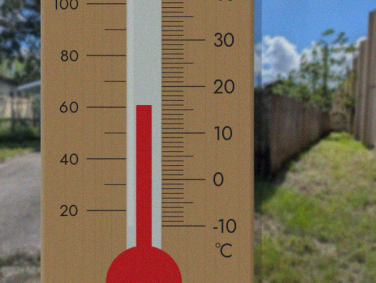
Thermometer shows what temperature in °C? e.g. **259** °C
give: **16** °C
